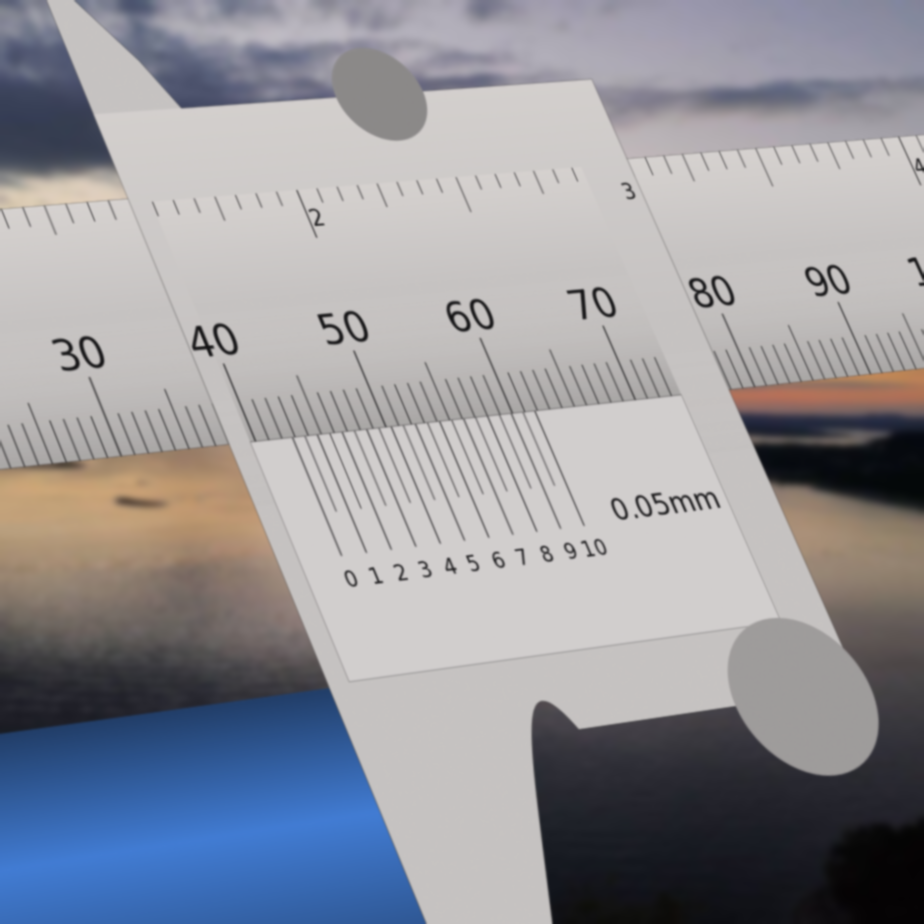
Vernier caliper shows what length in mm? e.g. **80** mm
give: **42.8** mm
